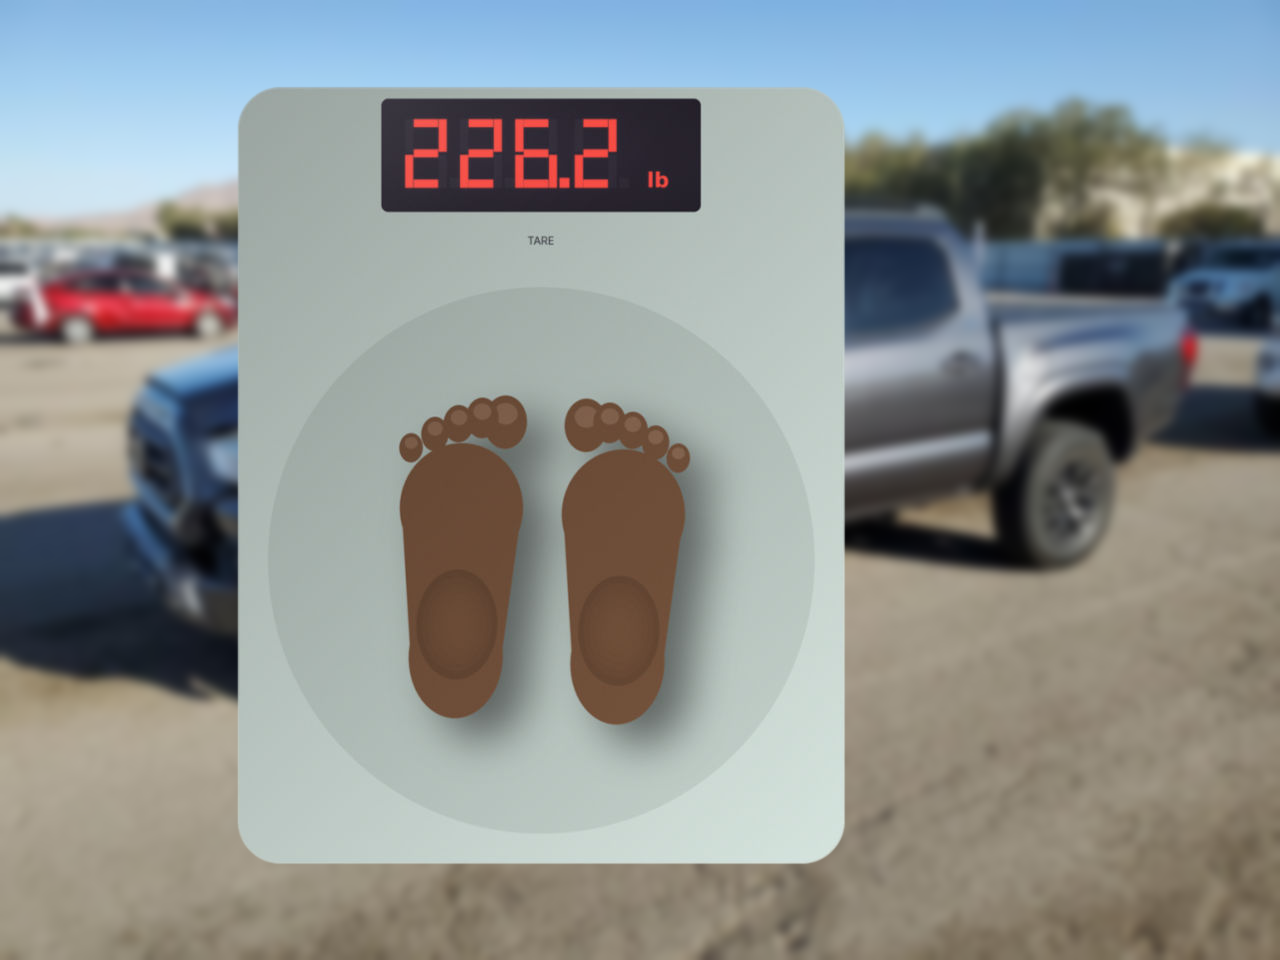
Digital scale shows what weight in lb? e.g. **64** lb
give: **226.2** lb
